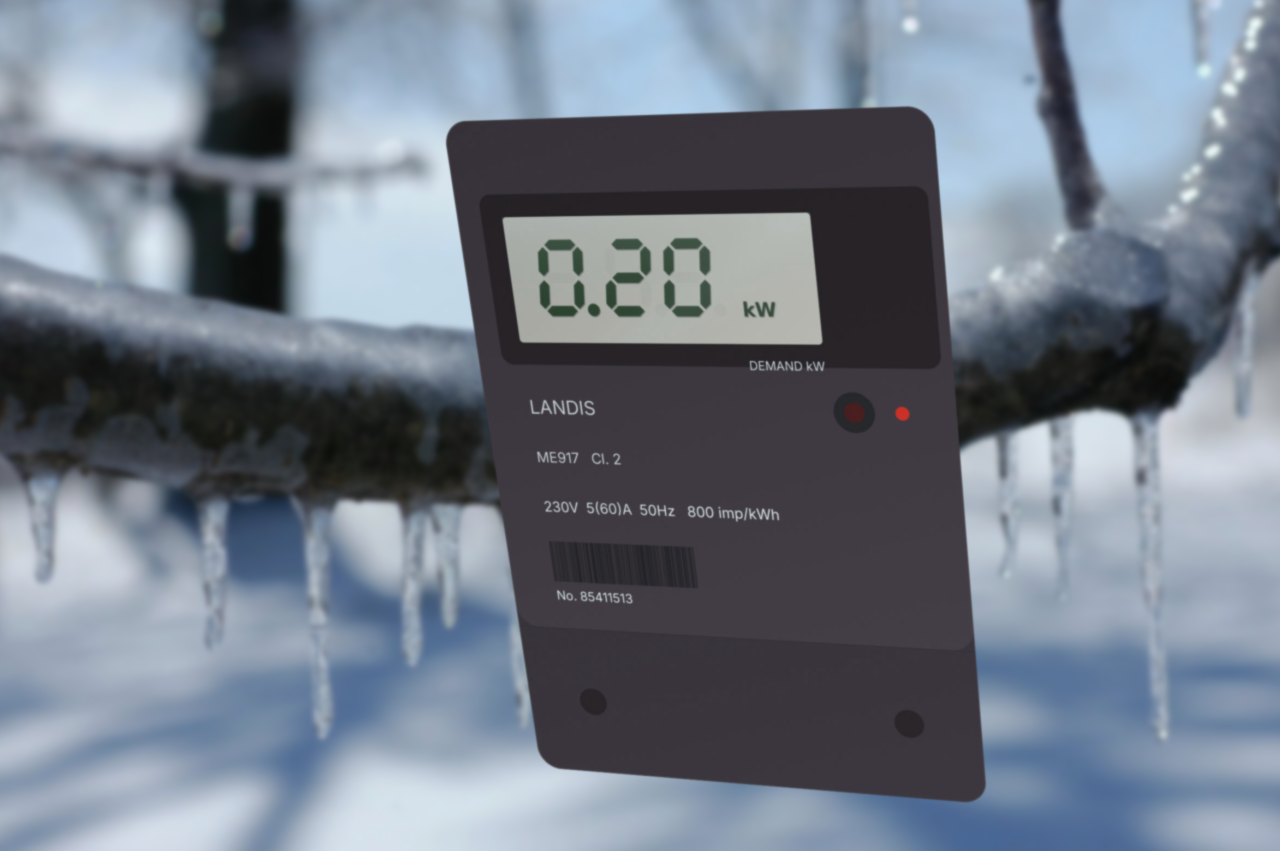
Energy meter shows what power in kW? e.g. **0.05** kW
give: **0.20** kW
